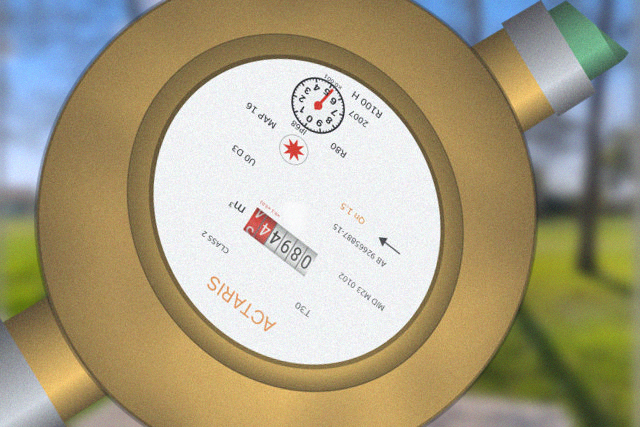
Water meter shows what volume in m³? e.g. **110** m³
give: **894.435** m³
